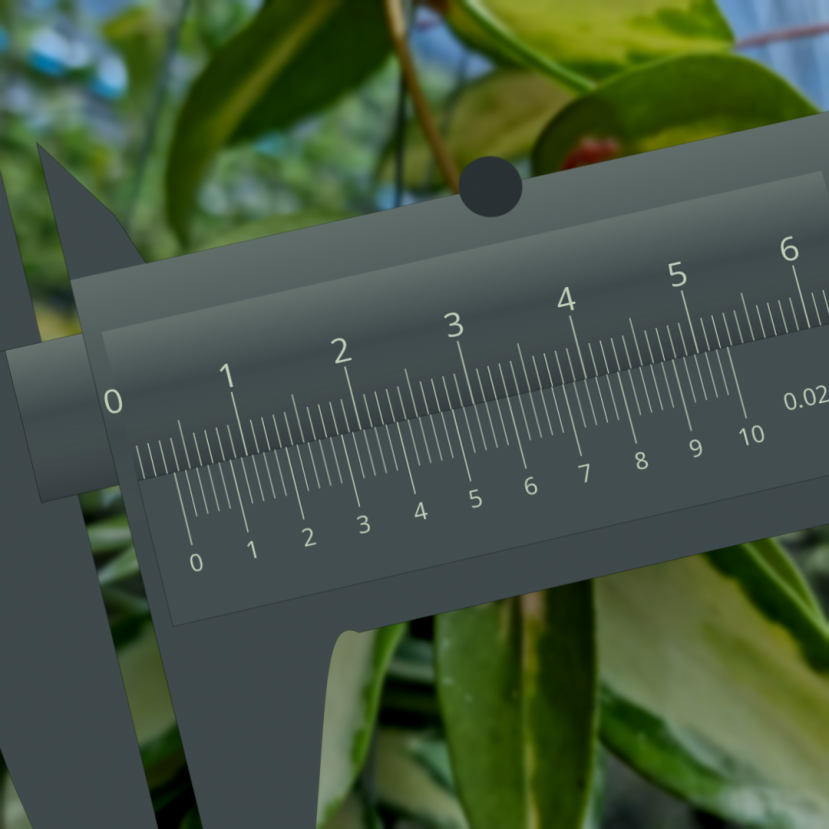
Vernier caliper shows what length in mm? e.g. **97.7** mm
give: **3.6** mm
